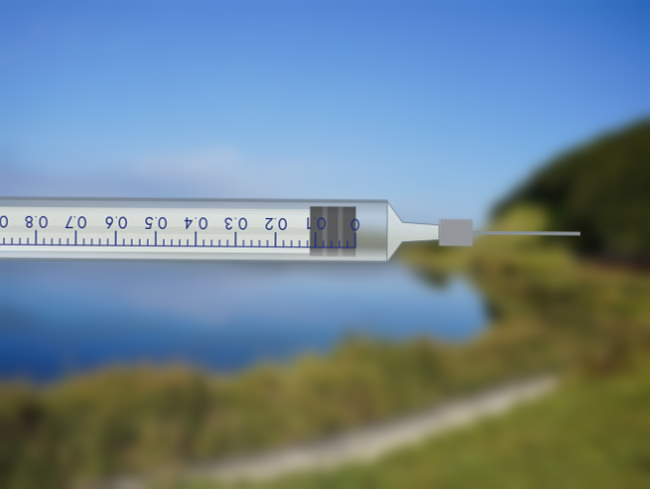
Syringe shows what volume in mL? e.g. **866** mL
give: **0** mL
